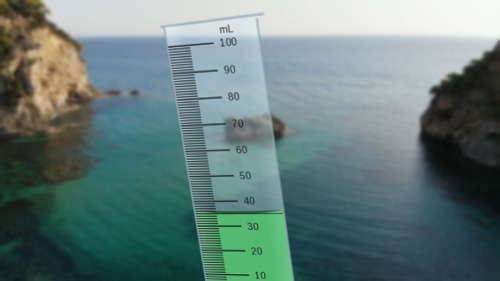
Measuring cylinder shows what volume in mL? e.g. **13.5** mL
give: **35** mL
